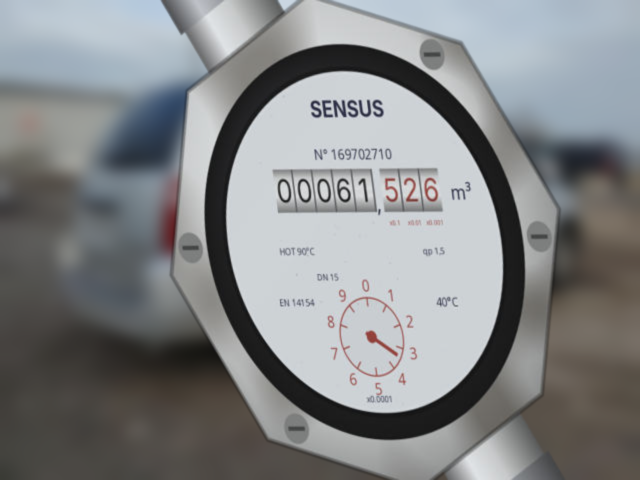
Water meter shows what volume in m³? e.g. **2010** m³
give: **61.5263** m³
